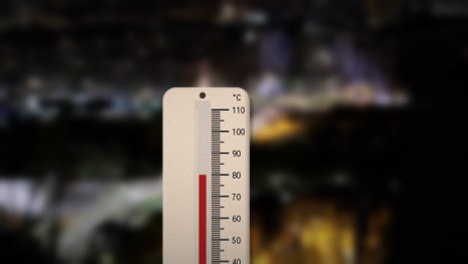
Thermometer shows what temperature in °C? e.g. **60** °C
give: **80** °C
